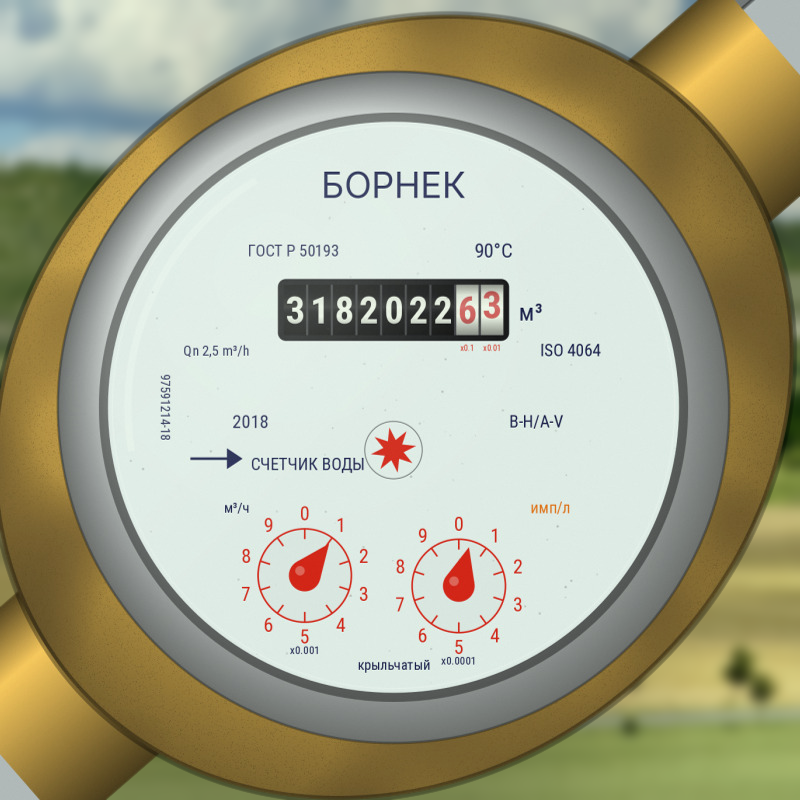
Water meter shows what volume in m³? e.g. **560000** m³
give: **3182022.6310** m³
